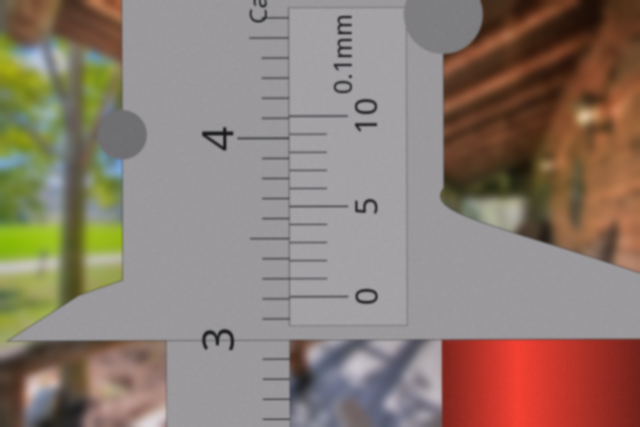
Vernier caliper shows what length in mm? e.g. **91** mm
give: **32.1** mm
